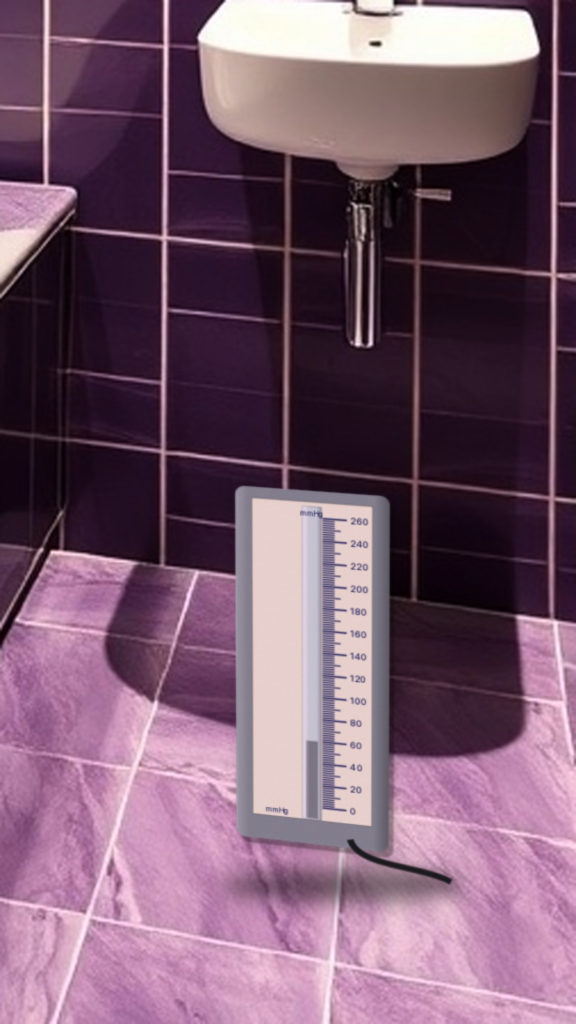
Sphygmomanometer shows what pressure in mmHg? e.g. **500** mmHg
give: **60** mmHg
